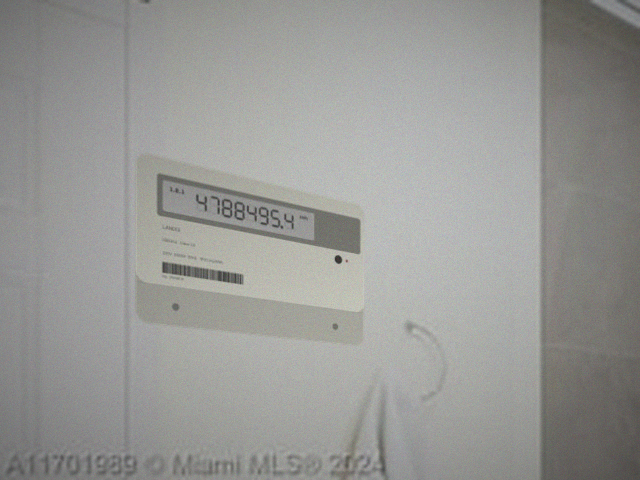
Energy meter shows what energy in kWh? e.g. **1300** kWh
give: **4788495.4** kWh
